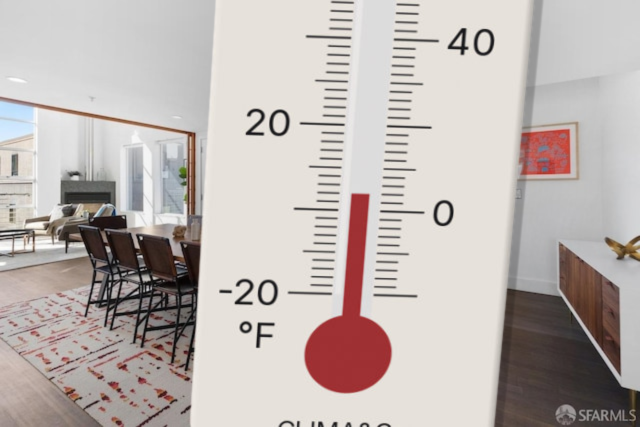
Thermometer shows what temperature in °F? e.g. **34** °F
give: **4** °F
